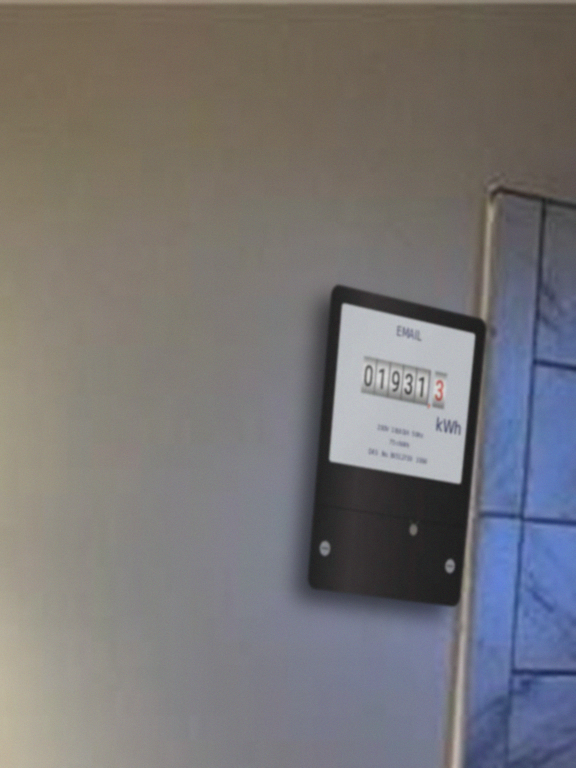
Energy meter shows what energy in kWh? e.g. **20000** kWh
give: **1931.3** kWh
